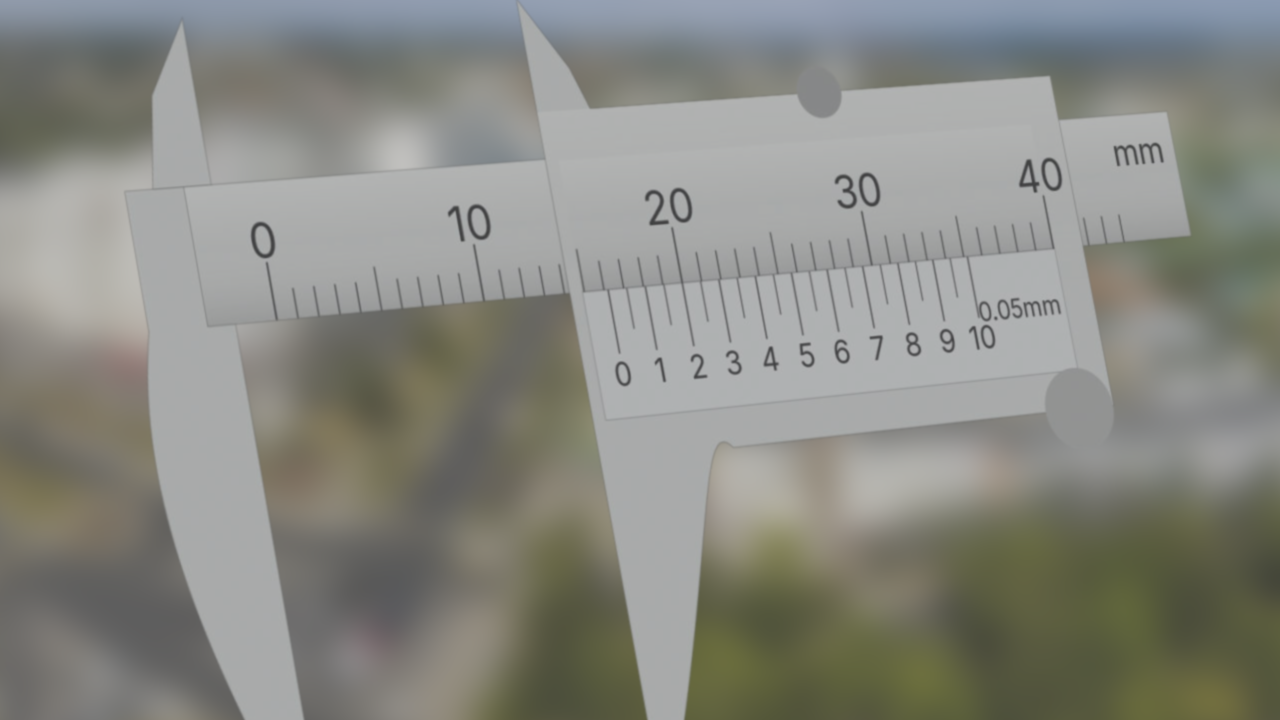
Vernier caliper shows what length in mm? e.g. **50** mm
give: **16.2** mm
